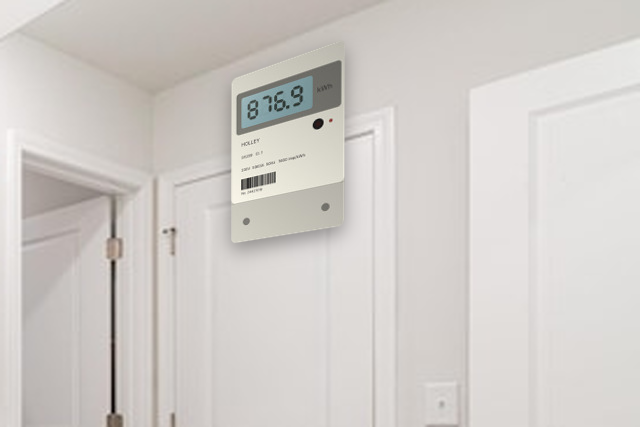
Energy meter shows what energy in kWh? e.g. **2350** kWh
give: **876.9** kWh
